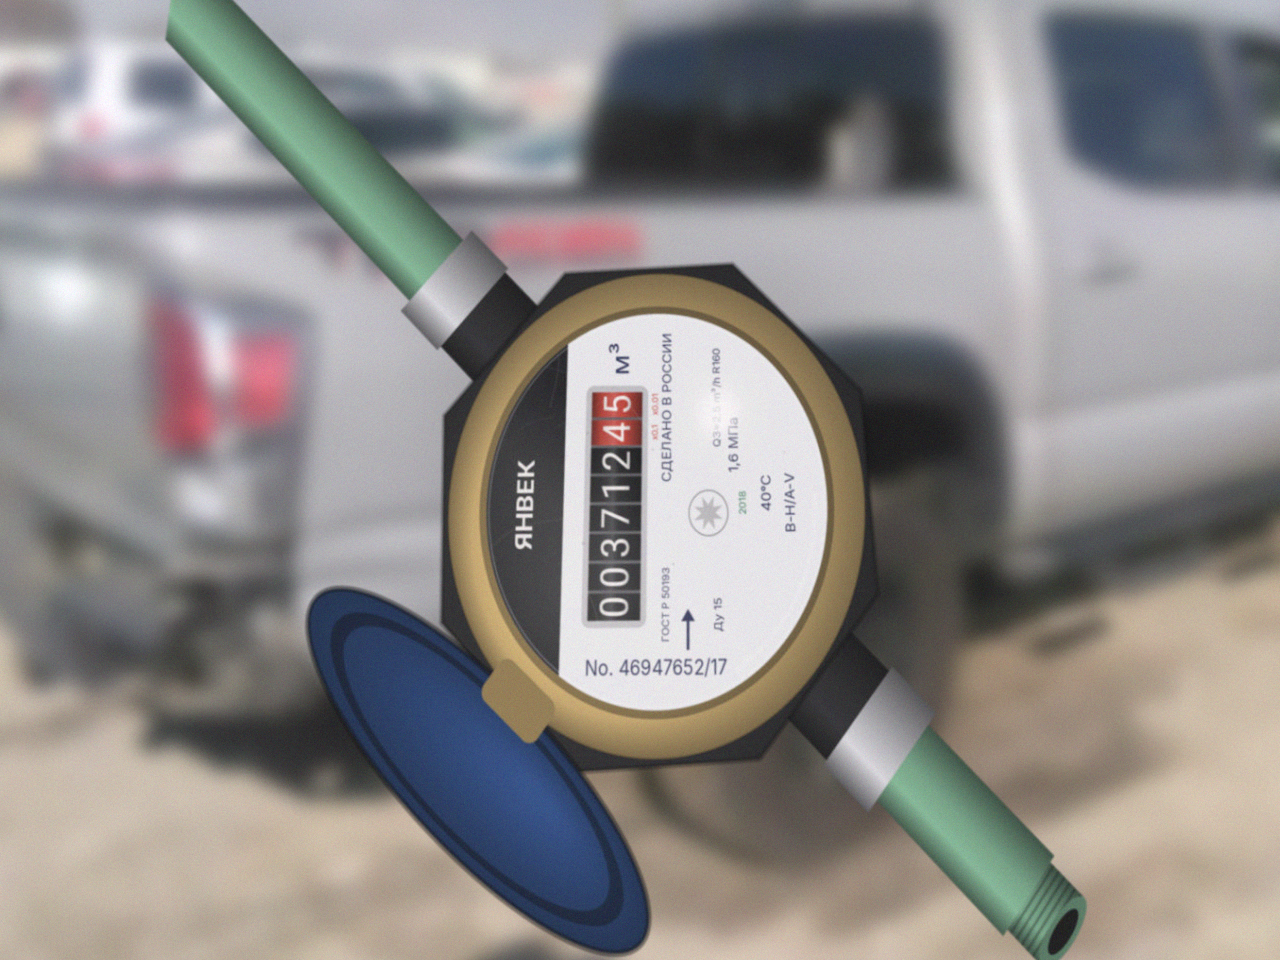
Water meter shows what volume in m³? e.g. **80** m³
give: **3712.45** m³
